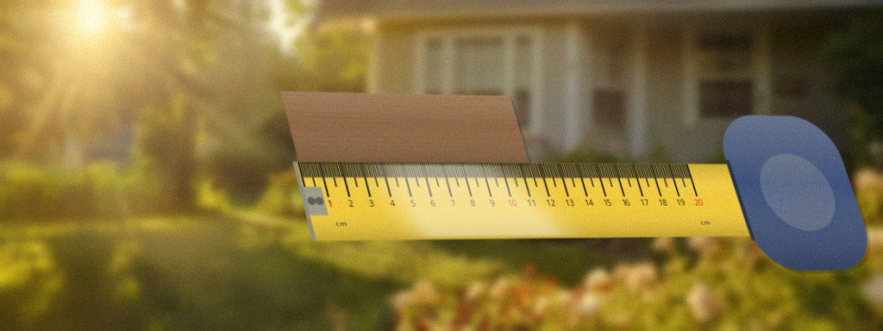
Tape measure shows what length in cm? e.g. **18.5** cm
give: **11.5** cm
